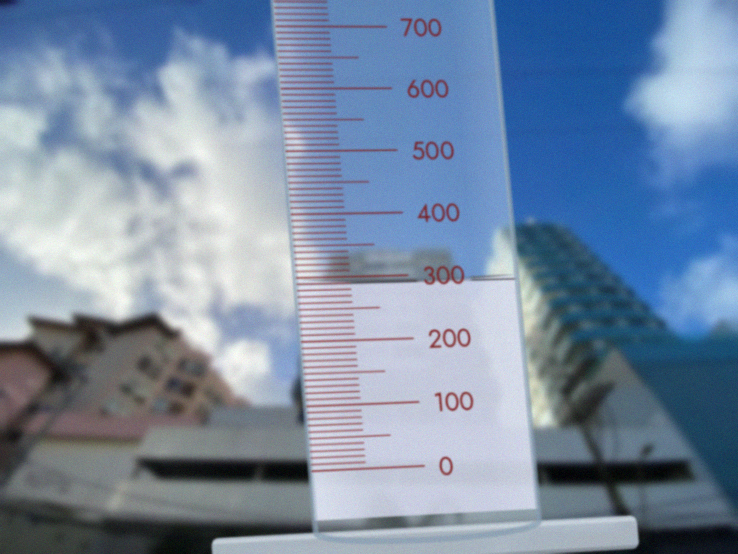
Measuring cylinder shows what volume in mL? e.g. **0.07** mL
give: **290** mL
